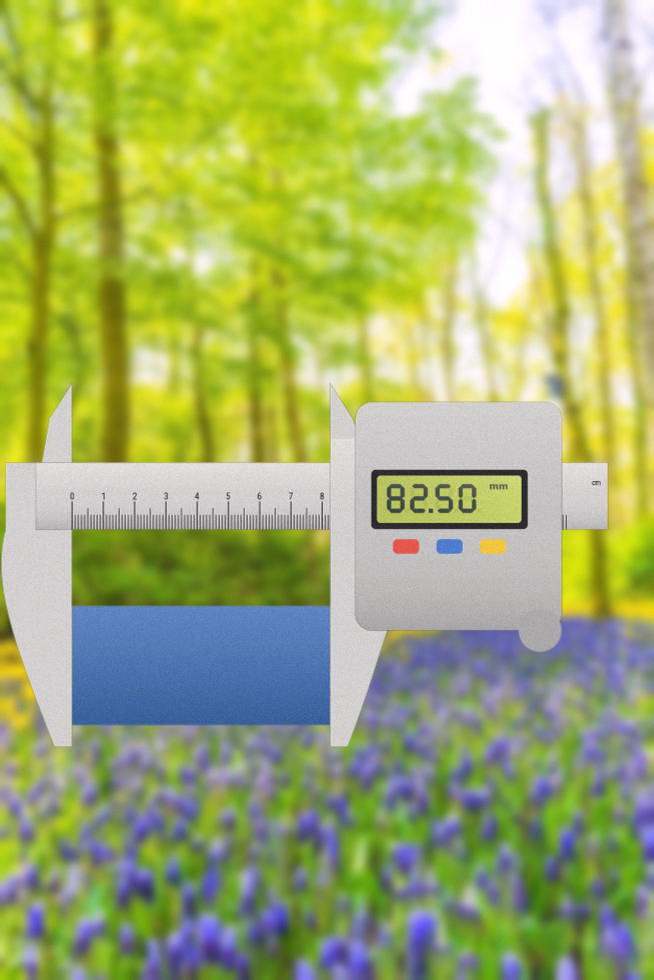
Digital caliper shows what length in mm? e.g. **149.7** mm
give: **82.50** mm
